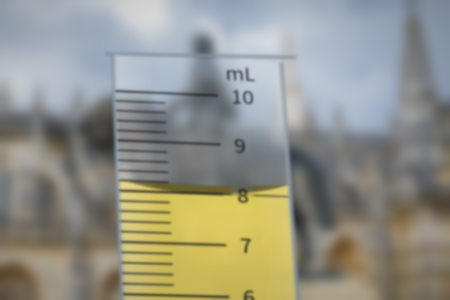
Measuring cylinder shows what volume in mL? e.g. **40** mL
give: **8** mL
